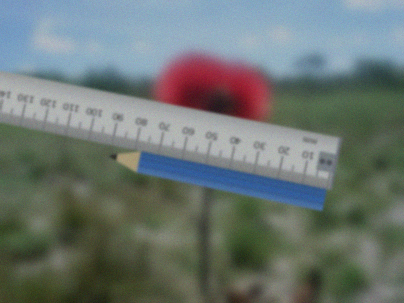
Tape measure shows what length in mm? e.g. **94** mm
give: **90** mm
